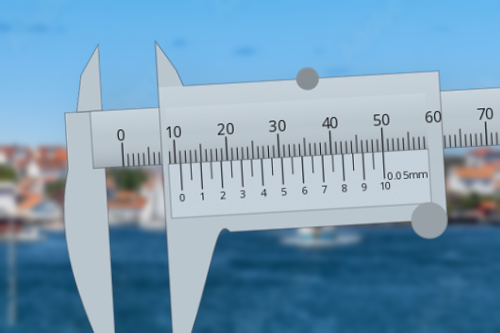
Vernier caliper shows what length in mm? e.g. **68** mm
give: **11.0** mm
